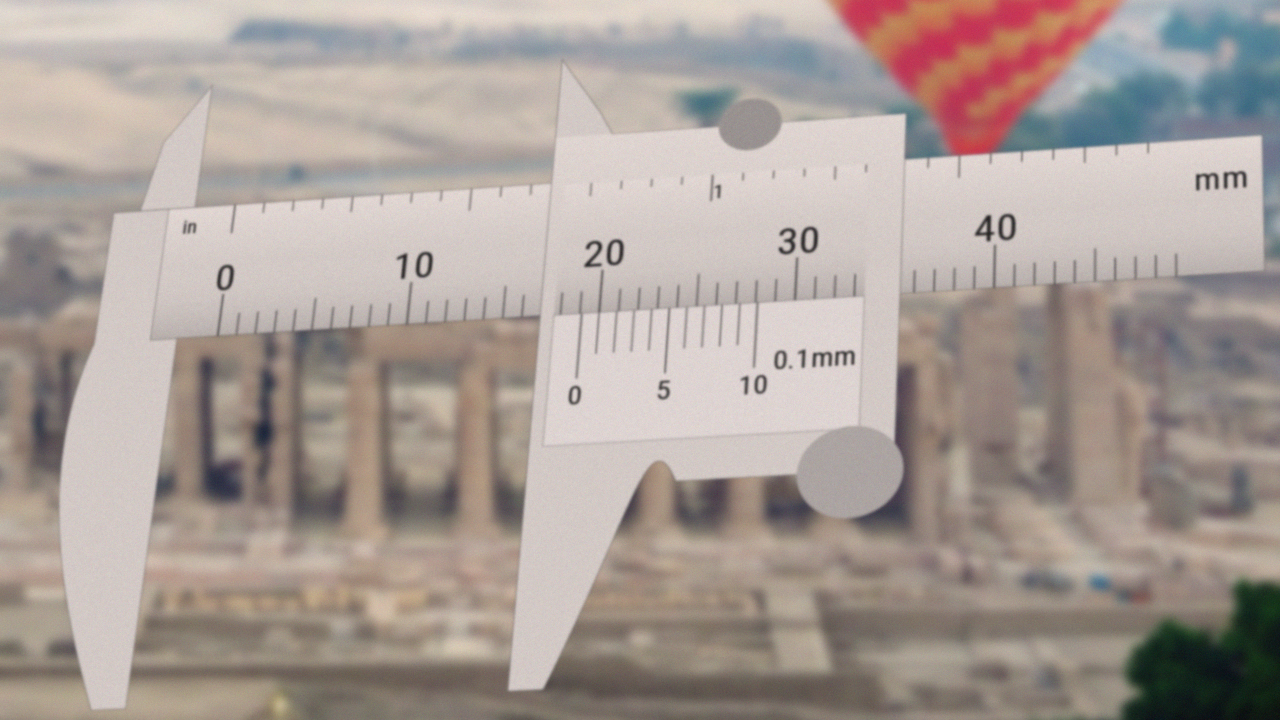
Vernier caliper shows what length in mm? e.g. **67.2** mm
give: **19.1** mm
